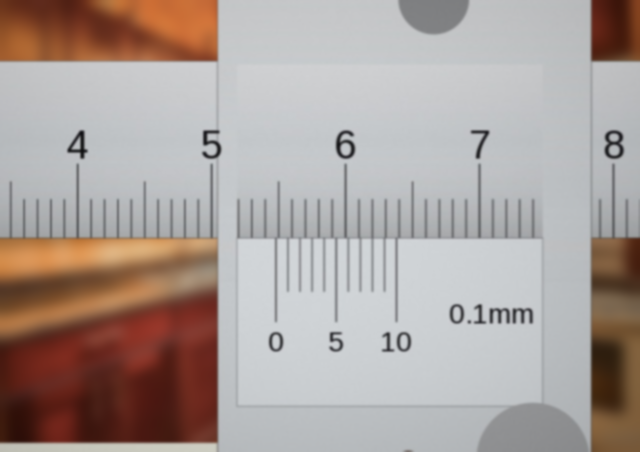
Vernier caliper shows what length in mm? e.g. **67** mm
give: **54.8** mm
